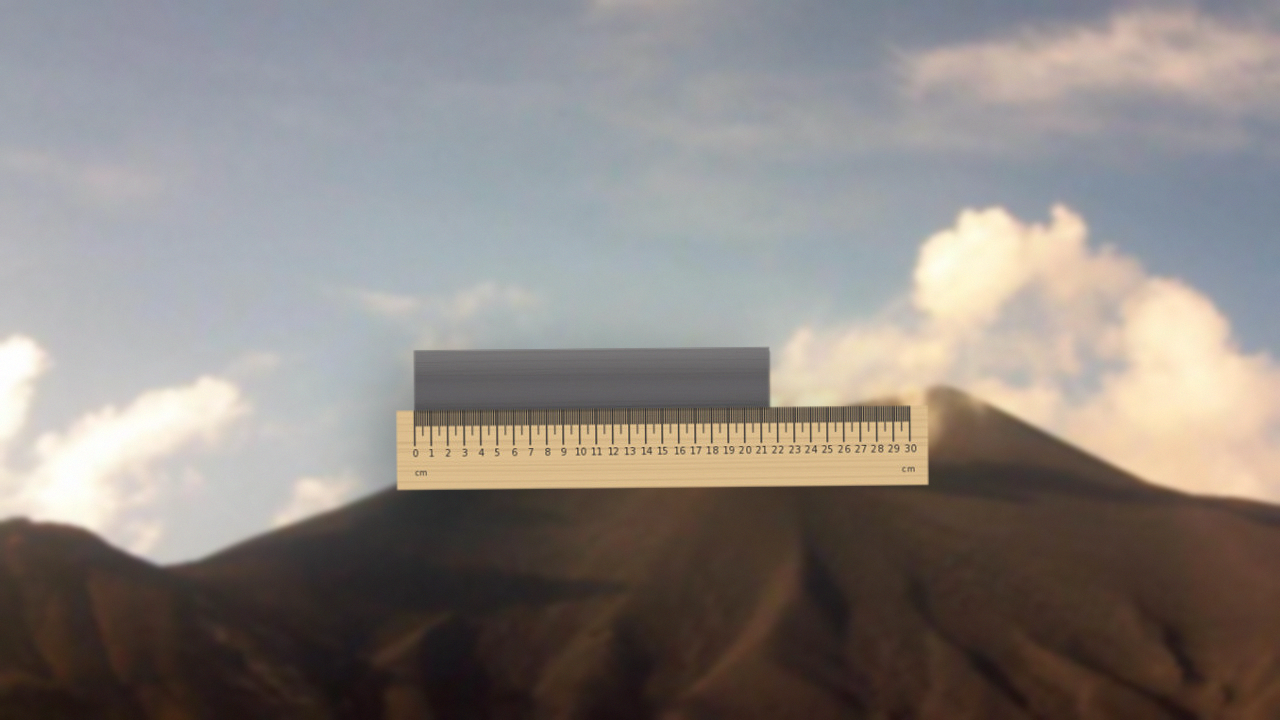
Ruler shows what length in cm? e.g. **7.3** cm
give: **21.5** cm
